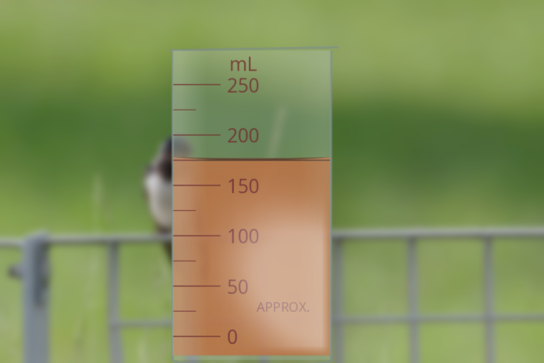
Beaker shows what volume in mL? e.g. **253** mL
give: **175** mL
